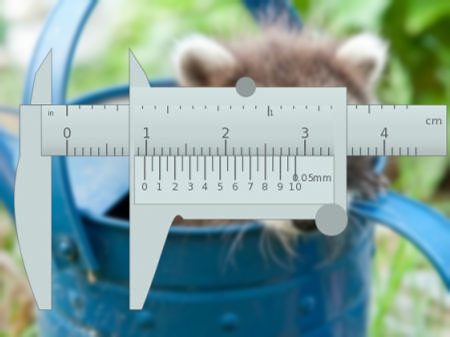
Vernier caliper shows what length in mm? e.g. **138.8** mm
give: **9.8** mm
